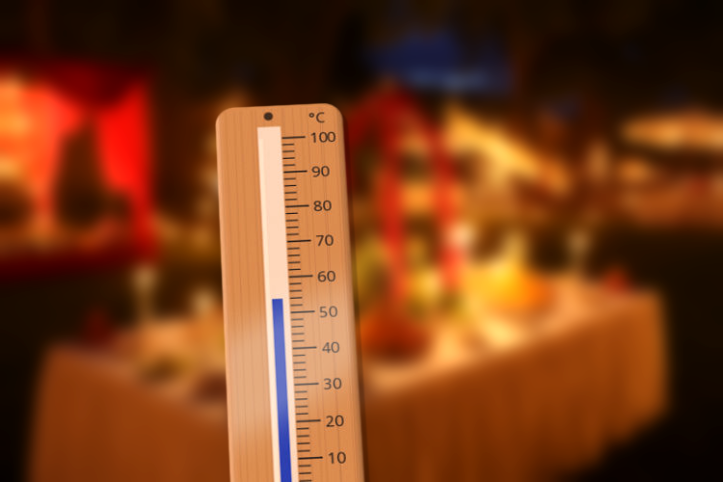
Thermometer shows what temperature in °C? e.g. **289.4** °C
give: **54** °C
